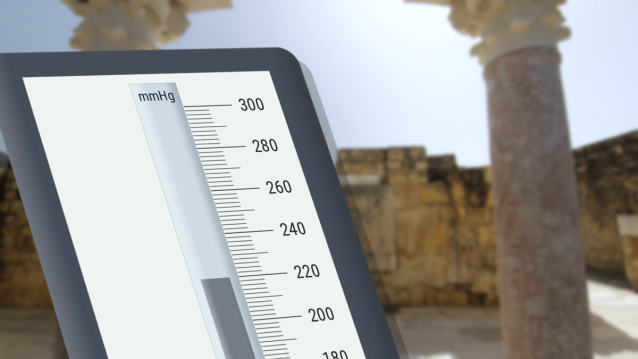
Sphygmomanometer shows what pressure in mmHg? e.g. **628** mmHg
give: **220** mmHg
